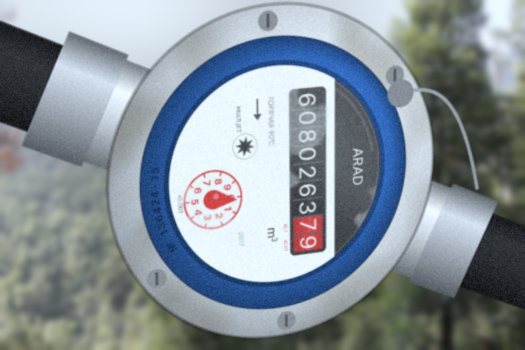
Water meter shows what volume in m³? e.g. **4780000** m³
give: **6080263.790** m³
